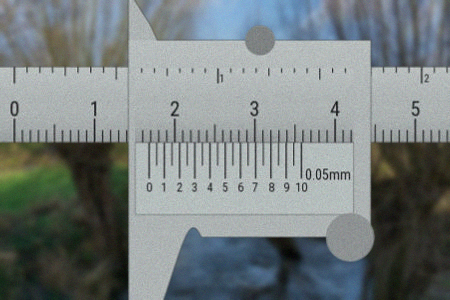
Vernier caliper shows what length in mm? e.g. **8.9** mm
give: **16.8** mm
